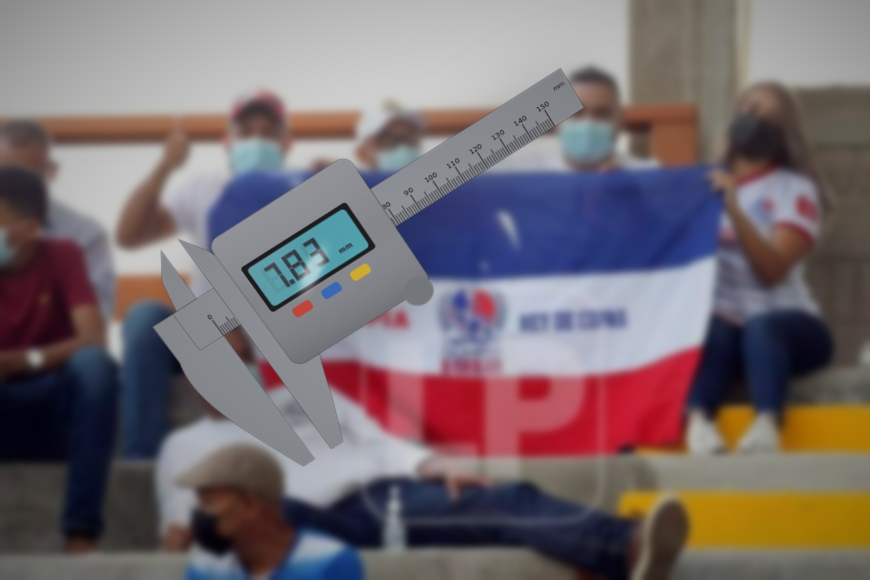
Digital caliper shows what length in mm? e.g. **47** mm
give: **7.83** mm
